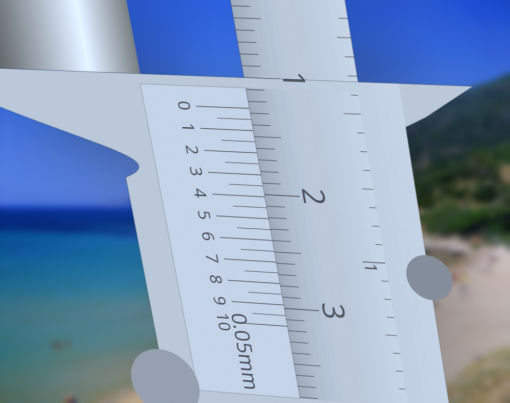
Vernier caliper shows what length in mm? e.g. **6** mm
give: **12.6** mm
